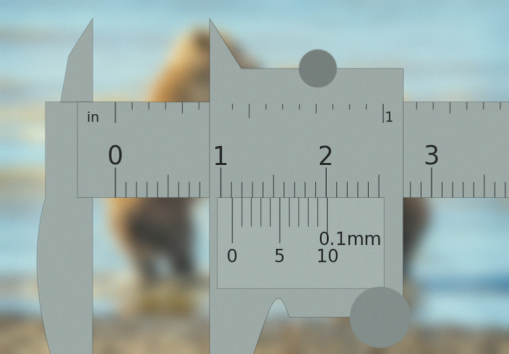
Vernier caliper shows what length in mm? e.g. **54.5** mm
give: **11.1** mm
